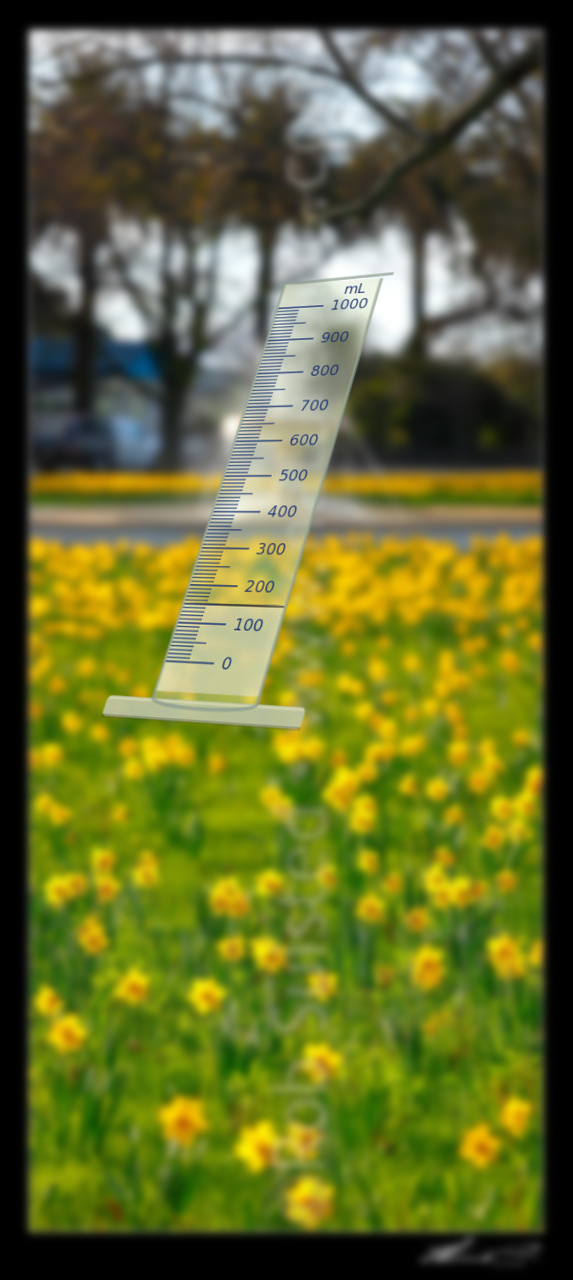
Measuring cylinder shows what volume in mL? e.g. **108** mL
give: **150** mL
